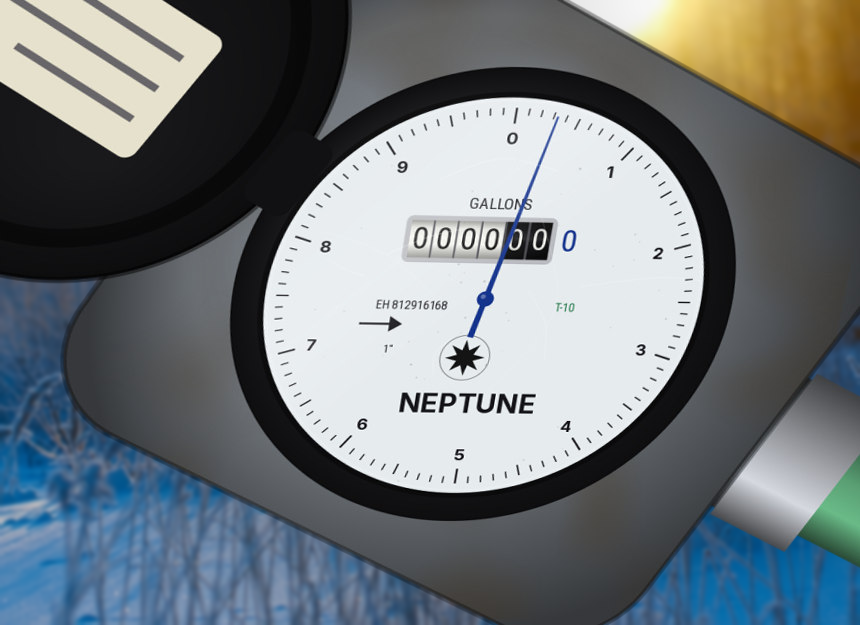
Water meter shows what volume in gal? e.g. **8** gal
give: **0.3** gal
